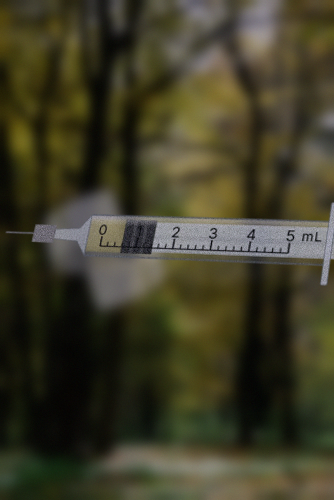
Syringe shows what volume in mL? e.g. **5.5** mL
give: **0.6** mL
